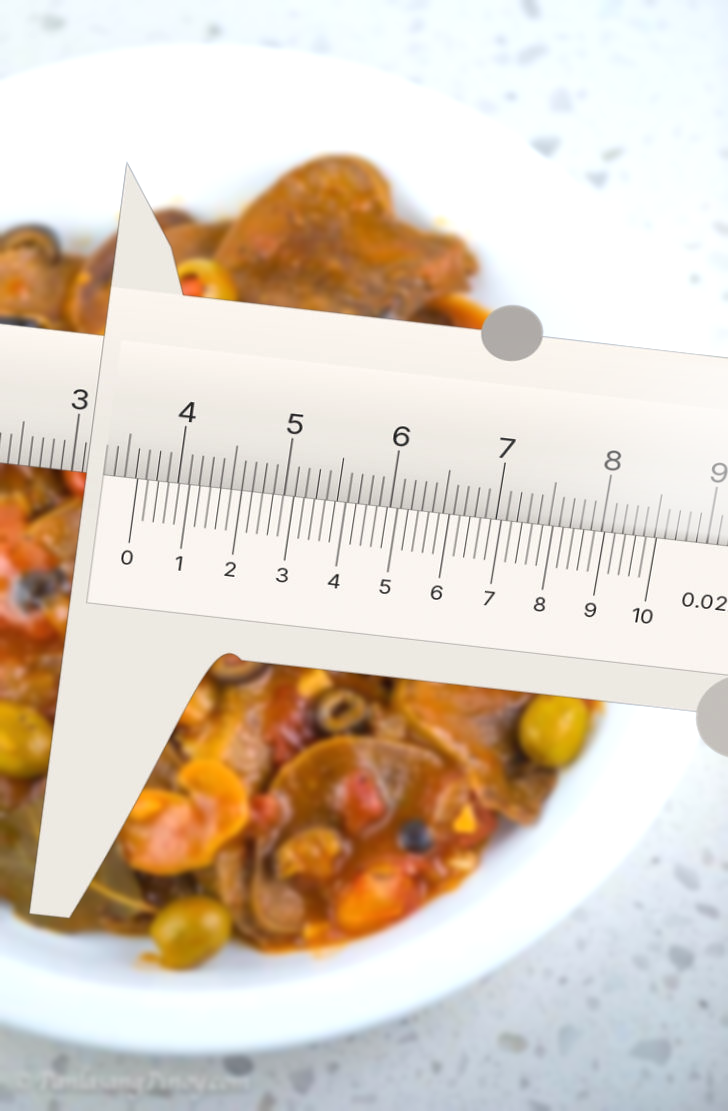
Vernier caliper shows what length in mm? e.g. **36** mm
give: **36.2** mm
